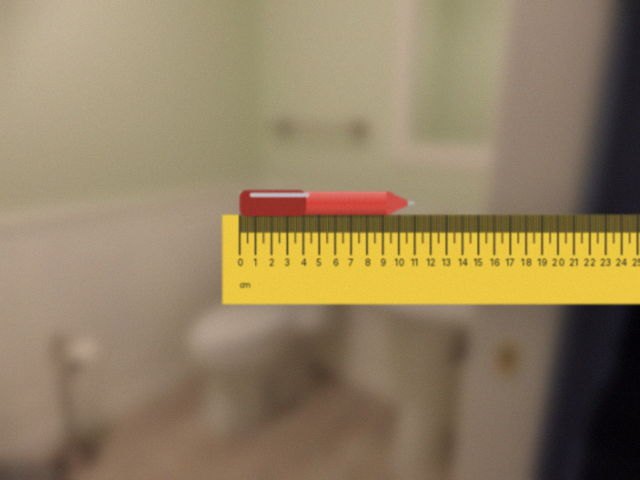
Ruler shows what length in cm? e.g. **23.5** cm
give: **11** cm
